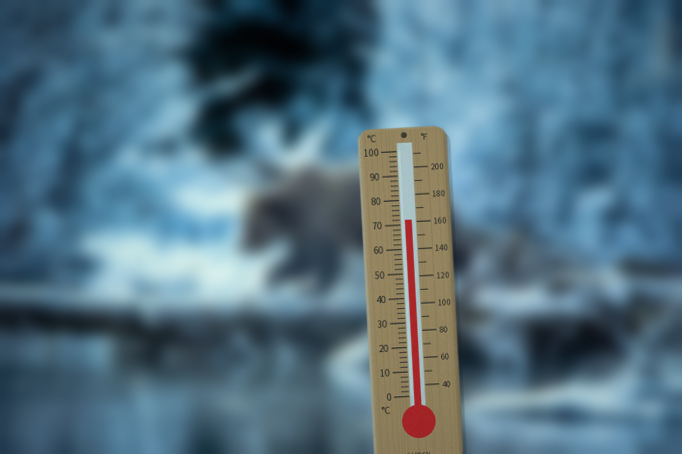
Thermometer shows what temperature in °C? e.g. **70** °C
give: **72** °C
